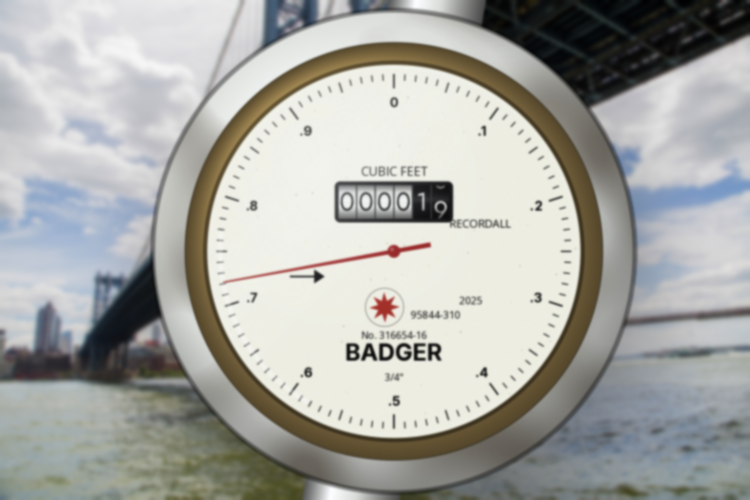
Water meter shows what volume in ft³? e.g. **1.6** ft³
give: **18.72** ft³
